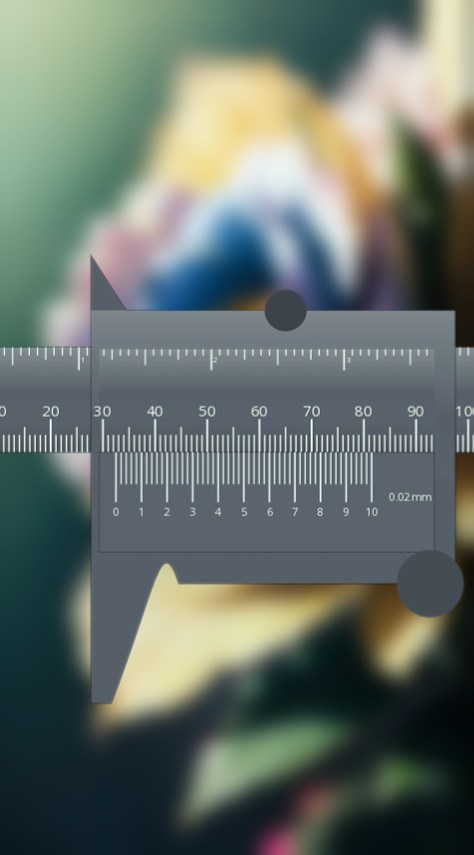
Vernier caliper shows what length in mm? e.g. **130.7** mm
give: **32.5** mm
